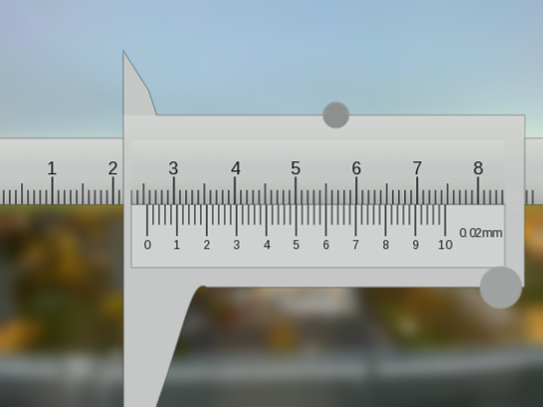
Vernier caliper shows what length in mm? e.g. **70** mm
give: **25.6** mm
